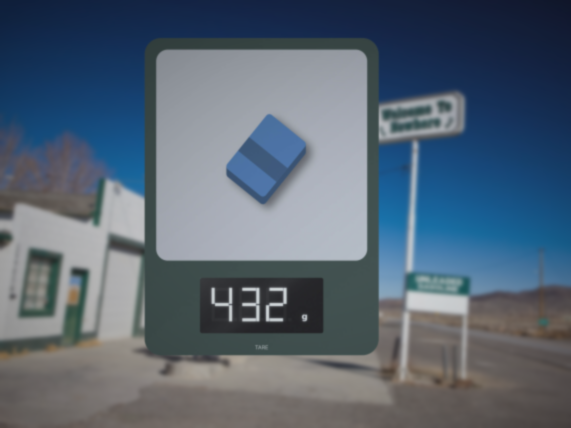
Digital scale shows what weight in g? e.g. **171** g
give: **432** g
